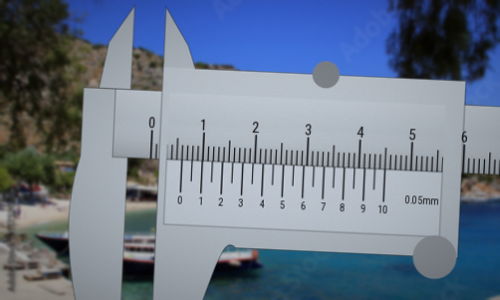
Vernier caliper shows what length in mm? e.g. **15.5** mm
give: **6.0** mm
